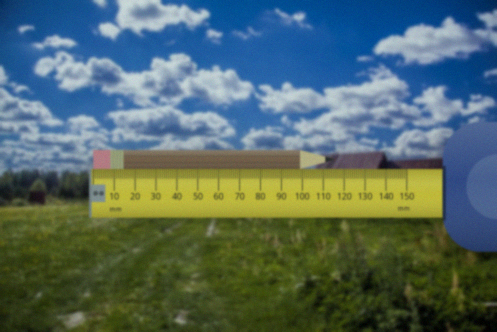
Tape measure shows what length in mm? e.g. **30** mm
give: **115** mm
